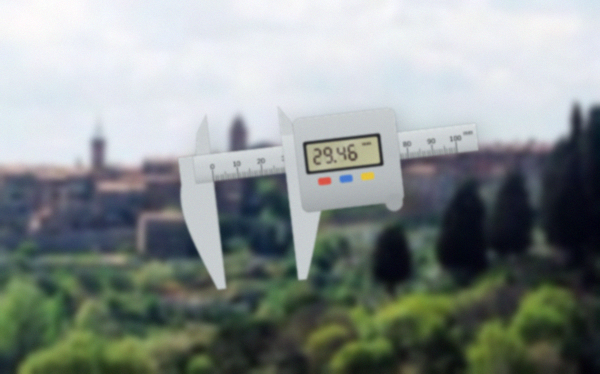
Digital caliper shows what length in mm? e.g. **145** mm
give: **29.46** mm
